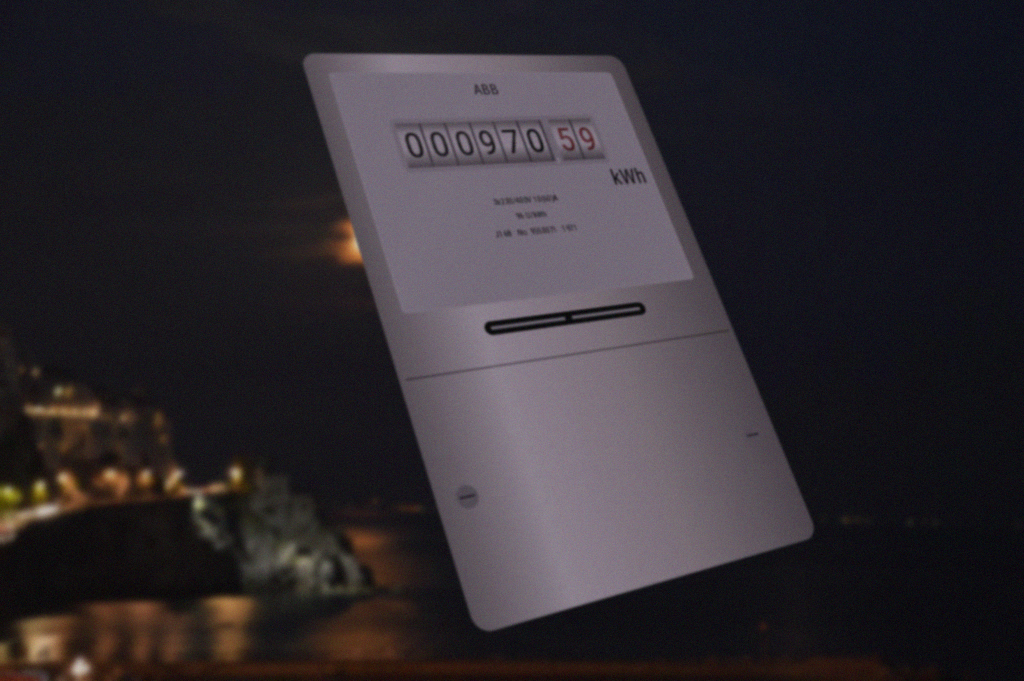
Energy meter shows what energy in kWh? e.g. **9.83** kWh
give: **970.59** kWh
